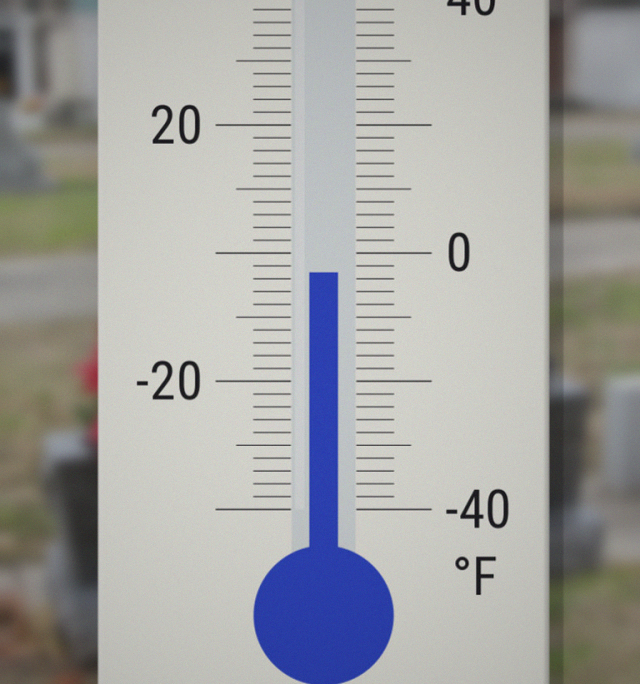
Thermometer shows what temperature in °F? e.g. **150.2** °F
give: **-3** °F
